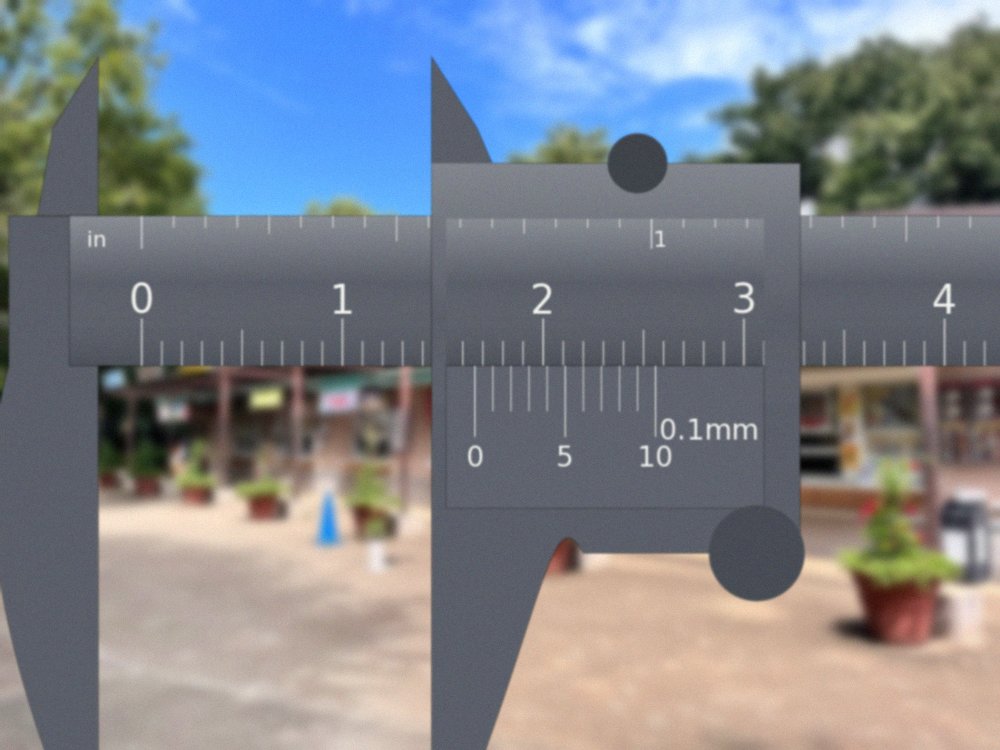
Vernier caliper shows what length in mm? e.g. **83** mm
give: **16.6** mm
